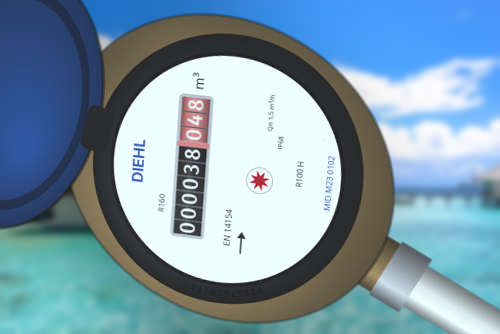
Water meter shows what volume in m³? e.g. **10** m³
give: **38.048** m³
